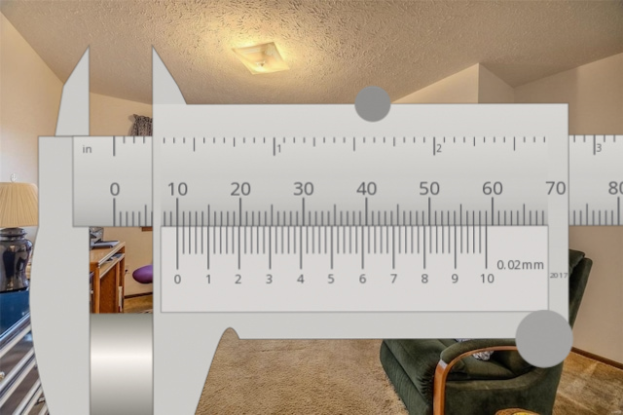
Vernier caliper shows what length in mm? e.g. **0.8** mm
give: **10.0** mm
